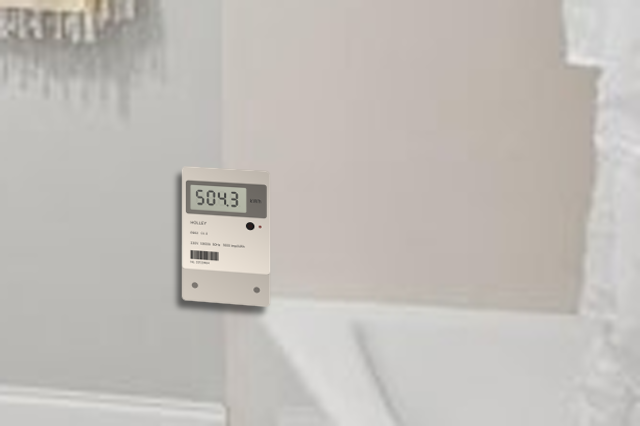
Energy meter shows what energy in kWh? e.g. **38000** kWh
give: **504.3** kWh
